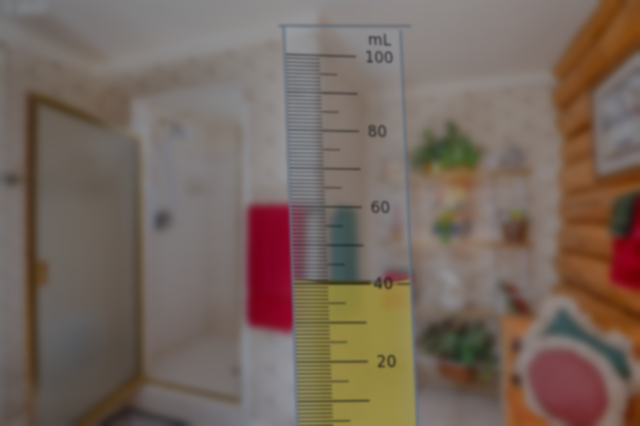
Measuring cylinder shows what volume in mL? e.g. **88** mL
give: **40** mL
